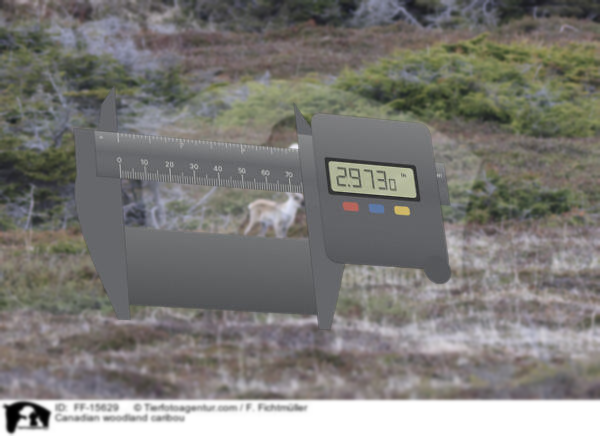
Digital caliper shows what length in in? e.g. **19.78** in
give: **2.9730** in
